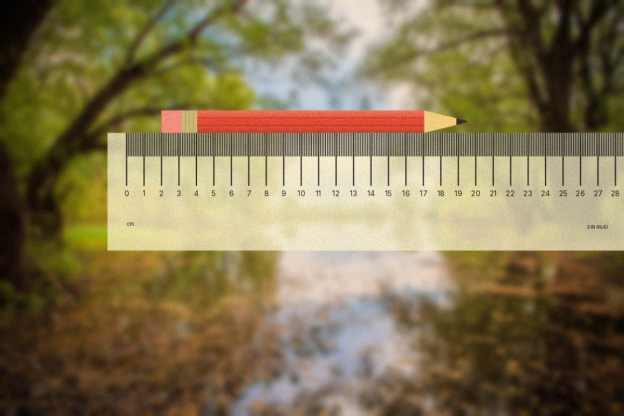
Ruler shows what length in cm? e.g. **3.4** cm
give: **17.5** cm
